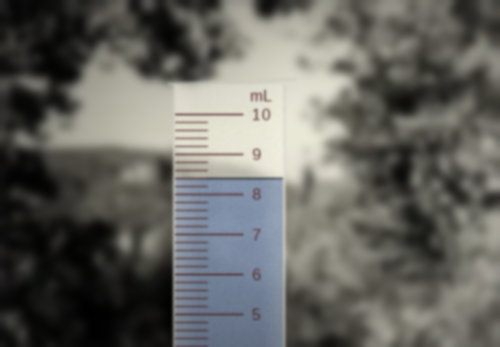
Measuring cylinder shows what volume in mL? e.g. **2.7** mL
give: **8.4** mL
